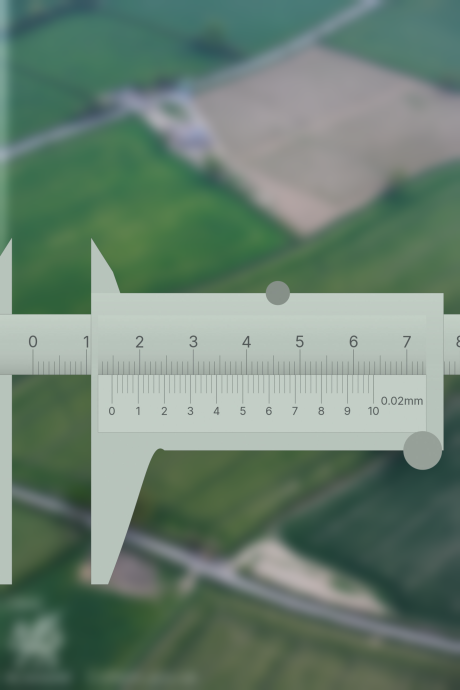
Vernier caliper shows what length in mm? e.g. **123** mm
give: **14.8** mm
